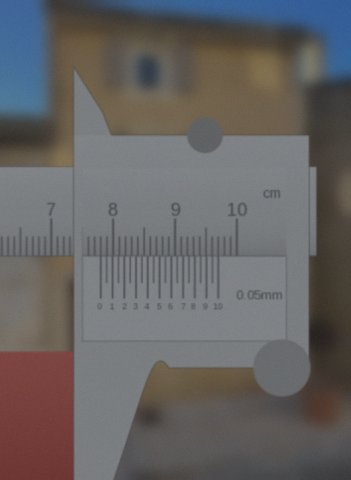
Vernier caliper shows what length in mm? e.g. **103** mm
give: **78.0** mm
